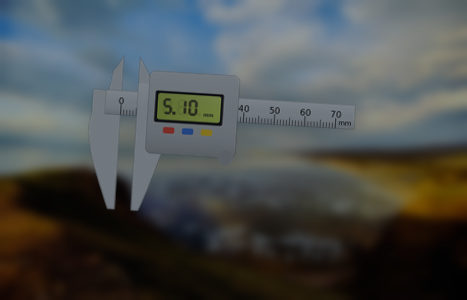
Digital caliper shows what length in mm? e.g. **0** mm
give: **5.10** mm
